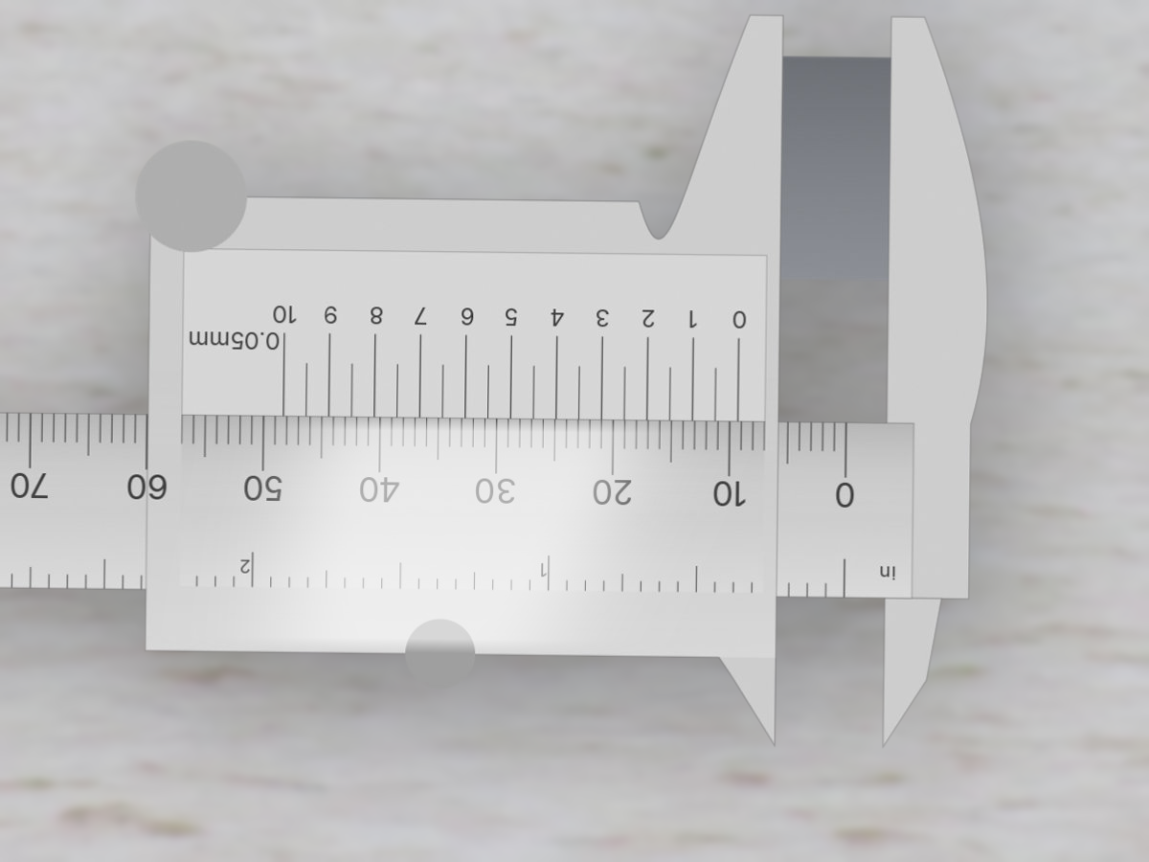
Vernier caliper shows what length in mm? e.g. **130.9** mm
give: **9.3** mm
